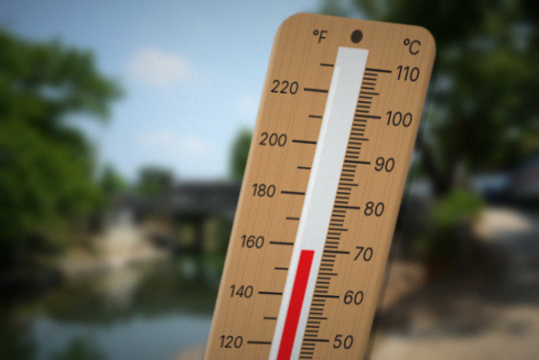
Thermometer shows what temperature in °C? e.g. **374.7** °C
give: **70** °C
